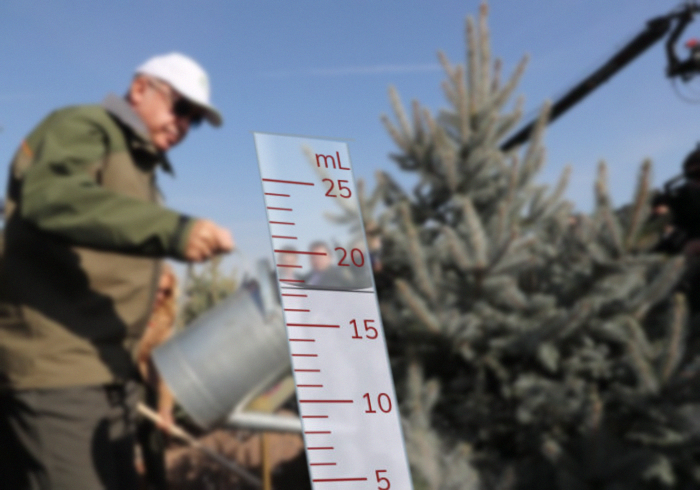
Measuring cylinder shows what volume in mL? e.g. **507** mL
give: **17.5** mL
